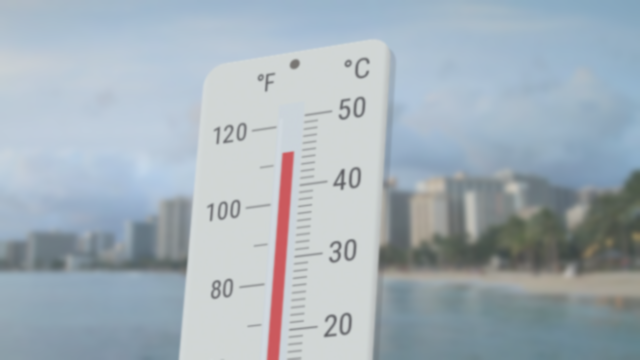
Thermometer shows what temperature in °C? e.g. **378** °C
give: **45** °C
